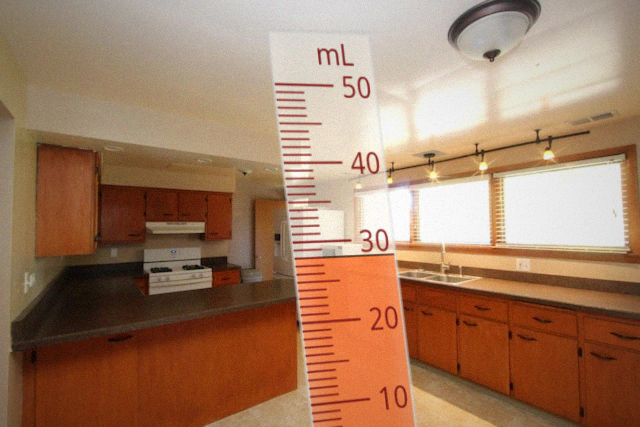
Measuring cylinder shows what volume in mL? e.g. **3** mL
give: **28** mL
